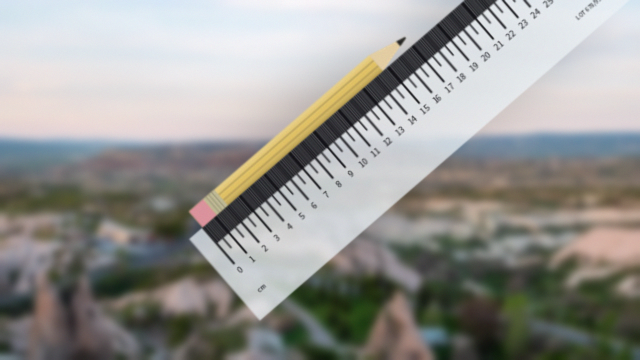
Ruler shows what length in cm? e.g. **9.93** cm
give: **17** cm
